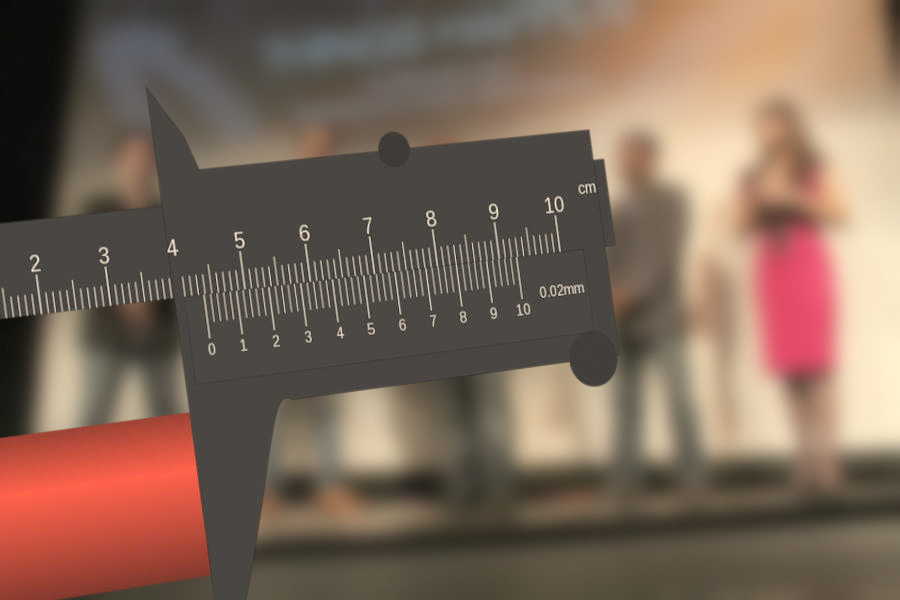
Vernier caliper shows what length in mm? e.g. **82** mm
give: **43.8** mm
